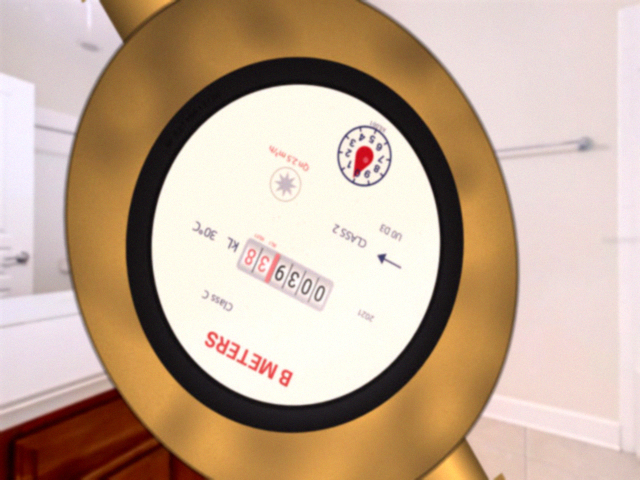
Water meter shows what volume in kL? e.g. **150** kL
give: **39.380** kL
